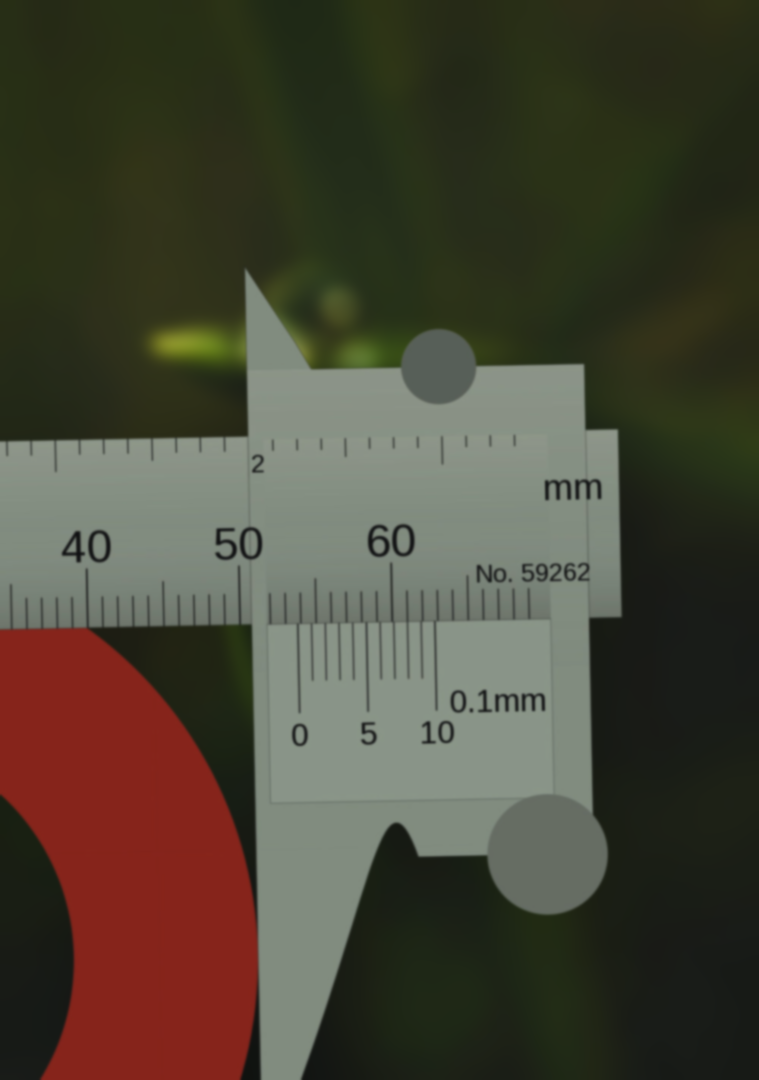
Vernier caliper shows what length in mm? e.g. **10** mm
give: **53.8** mm
